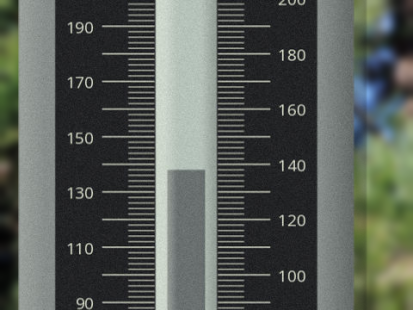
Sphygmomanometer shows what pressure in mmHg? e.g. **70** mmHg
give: **138** mmHg
